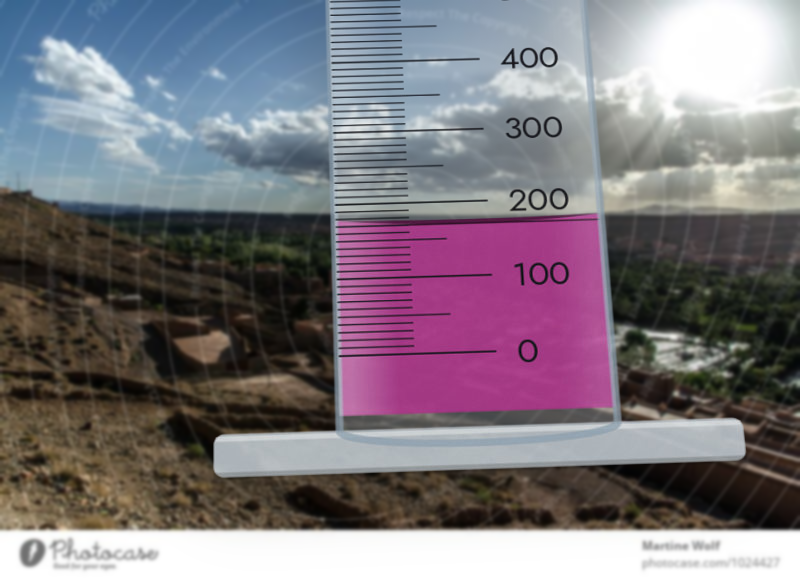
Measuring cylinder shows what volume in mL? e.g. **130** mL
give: **170** mL
